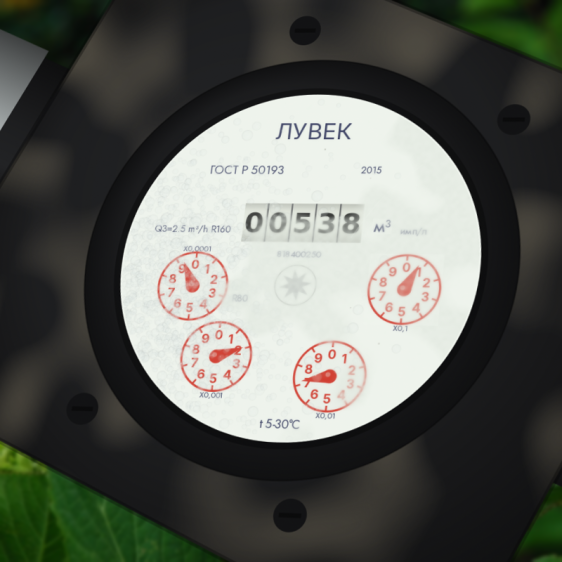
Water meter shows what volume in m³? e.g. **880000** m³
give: **538.0719** m³
